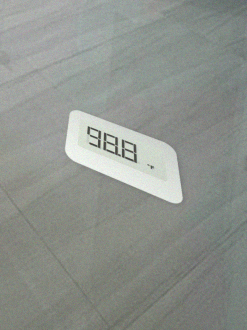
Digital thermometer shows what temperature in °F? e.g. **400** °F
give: **98.8** °F
